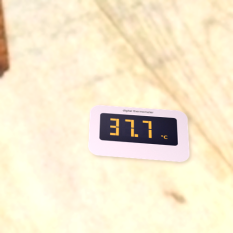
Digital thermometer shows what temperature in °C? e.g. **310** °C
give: **37.7** °C
